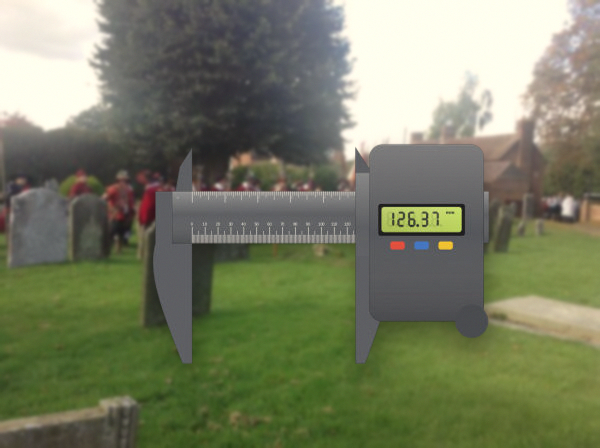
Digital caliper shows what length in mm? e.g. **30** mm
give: **126.37** mm
